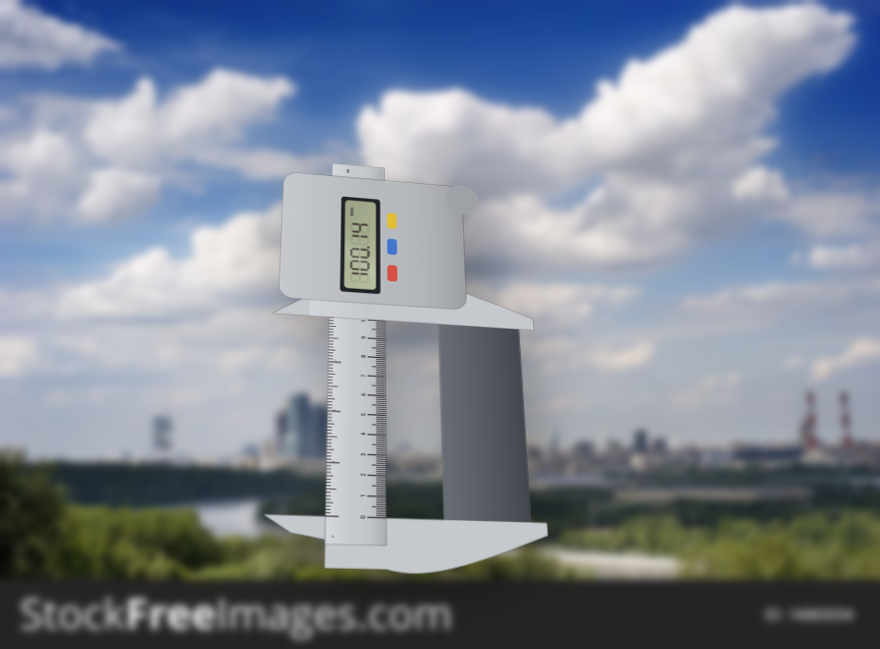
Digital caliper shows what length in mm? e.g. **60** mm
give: **100.14** mm
